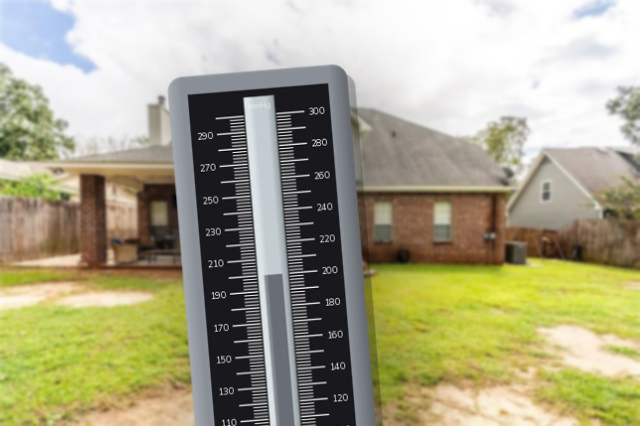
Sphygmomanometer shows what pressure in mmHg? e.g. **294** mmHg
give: **200** mmHg
